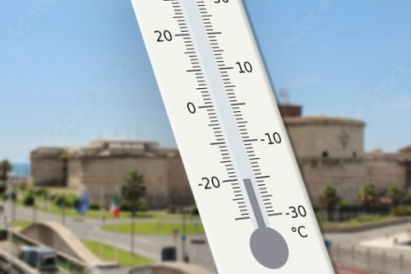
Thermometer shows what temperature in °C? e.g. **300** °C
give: **-20** °C
